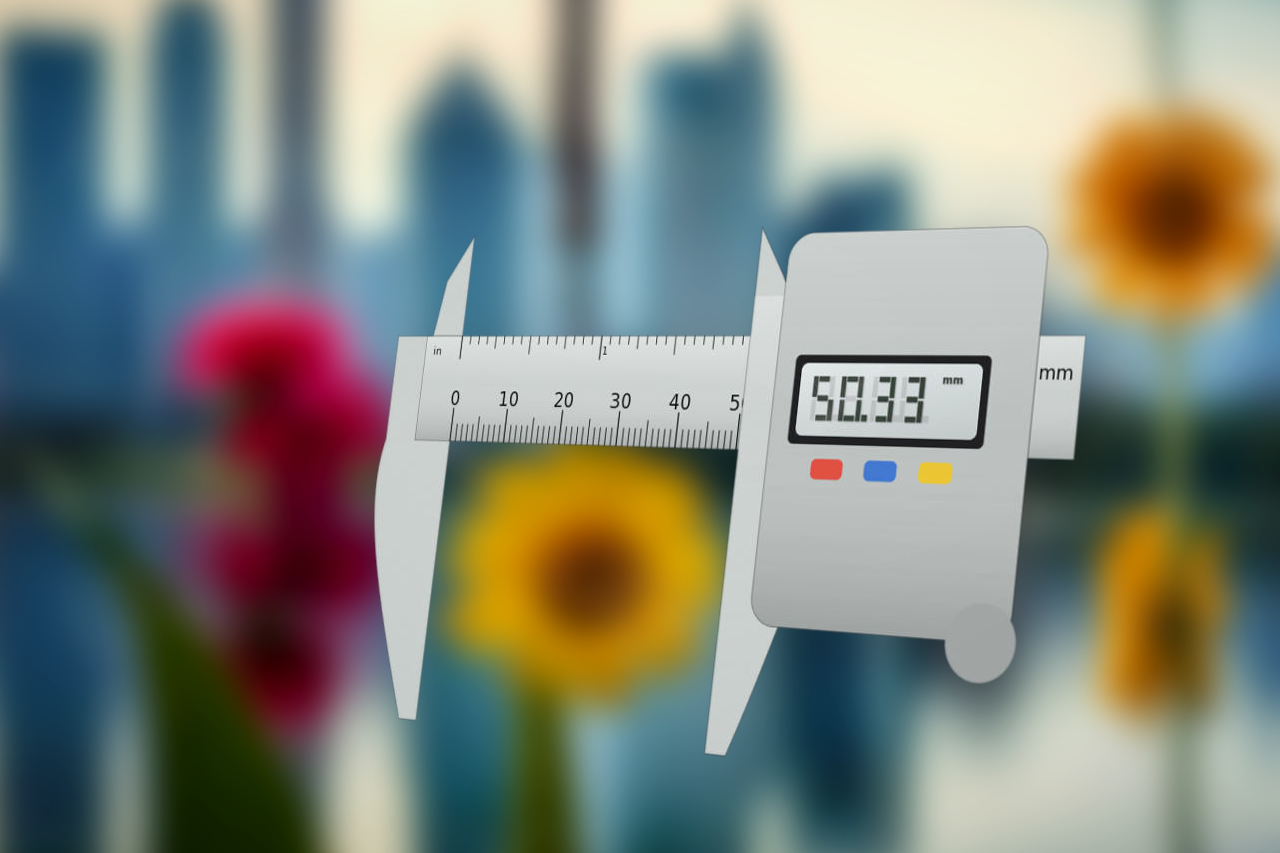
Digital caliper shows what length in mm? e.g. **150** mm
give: **50.33** mm
